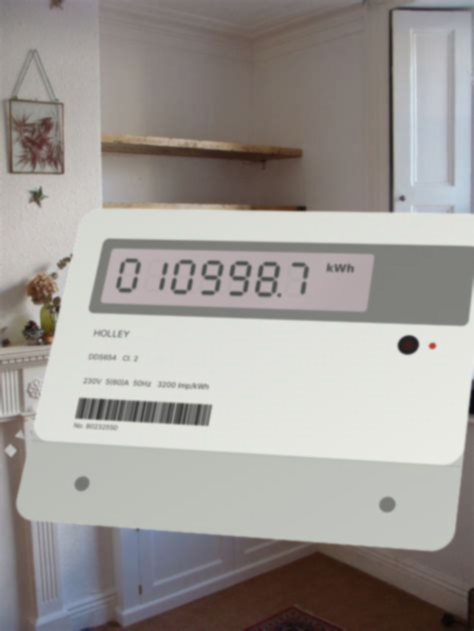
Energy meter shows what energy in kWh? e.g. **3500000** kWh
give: **10998.7** kWh
